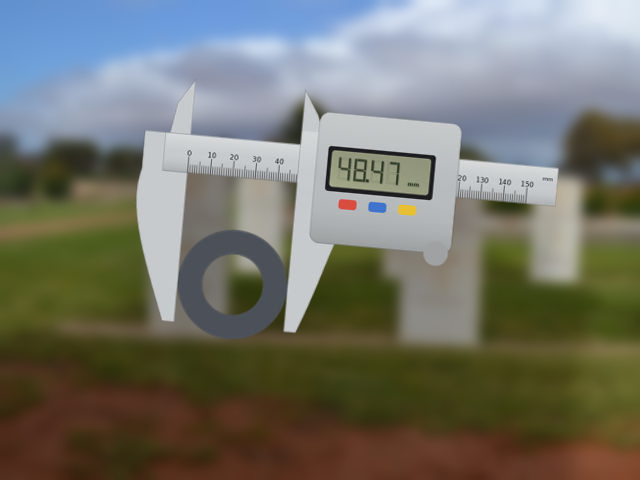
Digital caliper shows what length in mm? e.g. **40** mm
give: **48.47** mm
